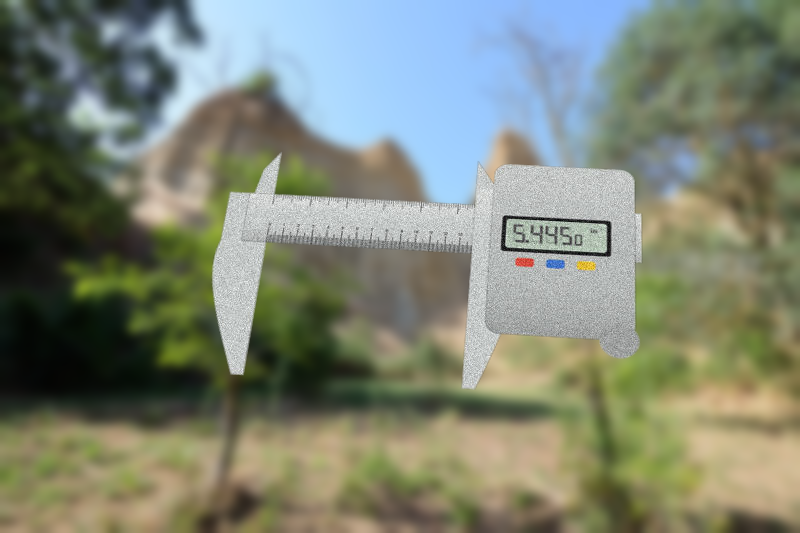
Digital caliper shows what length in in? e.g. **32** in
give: **5.4450** in
